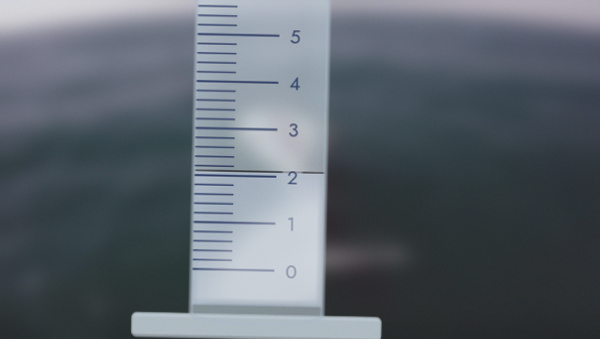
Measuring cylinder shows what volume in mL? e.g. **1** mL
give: **2.1** mL
